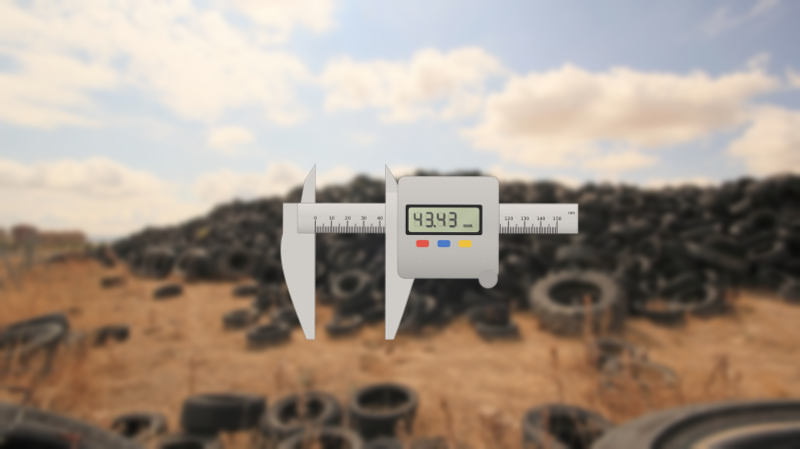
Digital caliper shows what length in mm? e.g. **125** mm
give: **43.43** mm
